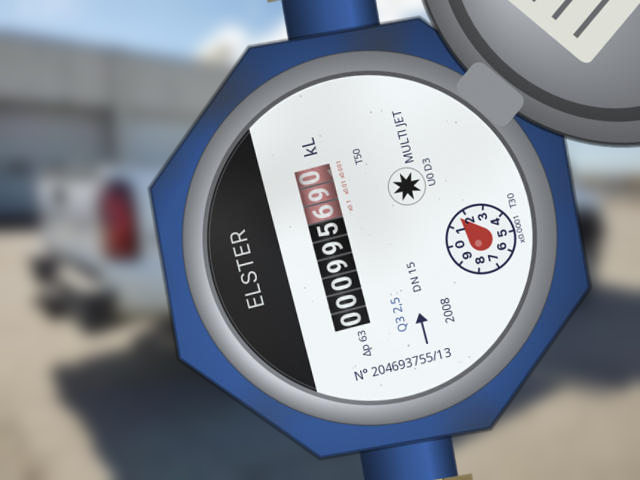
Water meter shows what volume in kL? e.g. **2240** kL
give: **995.6901** kL
